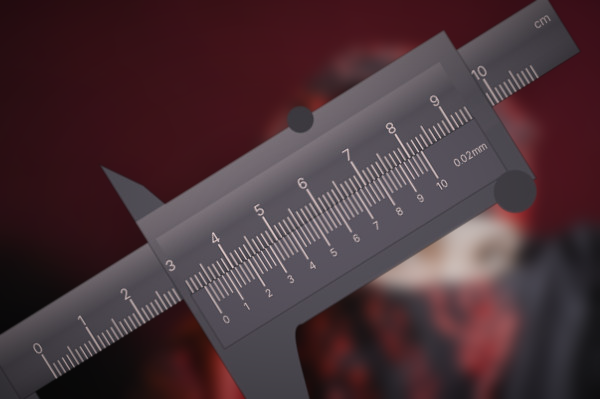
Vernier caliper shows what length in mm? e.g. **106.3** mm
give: **33.5** mm
